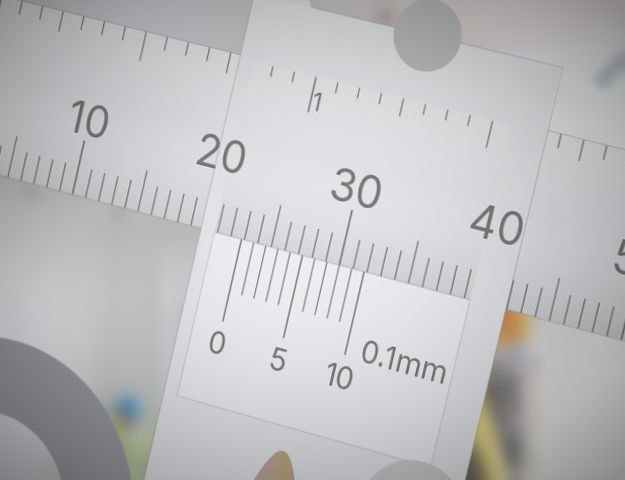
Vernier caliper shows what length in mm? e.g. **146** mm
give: **22.8** mm
